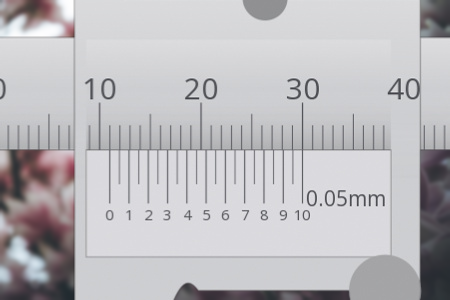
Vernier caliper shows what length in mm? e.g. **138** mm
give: **11.0** mm
